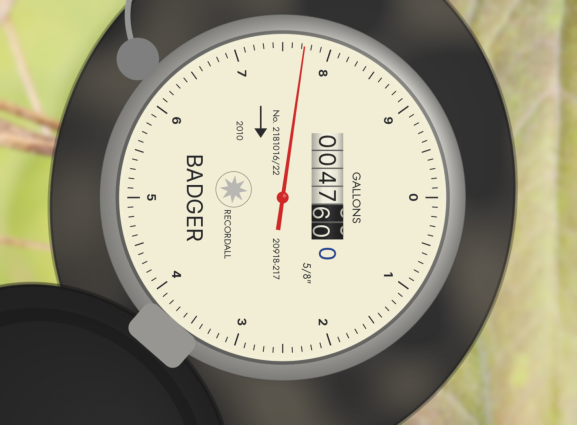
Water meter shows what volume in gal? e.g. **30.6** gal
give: **47597.7** gal
